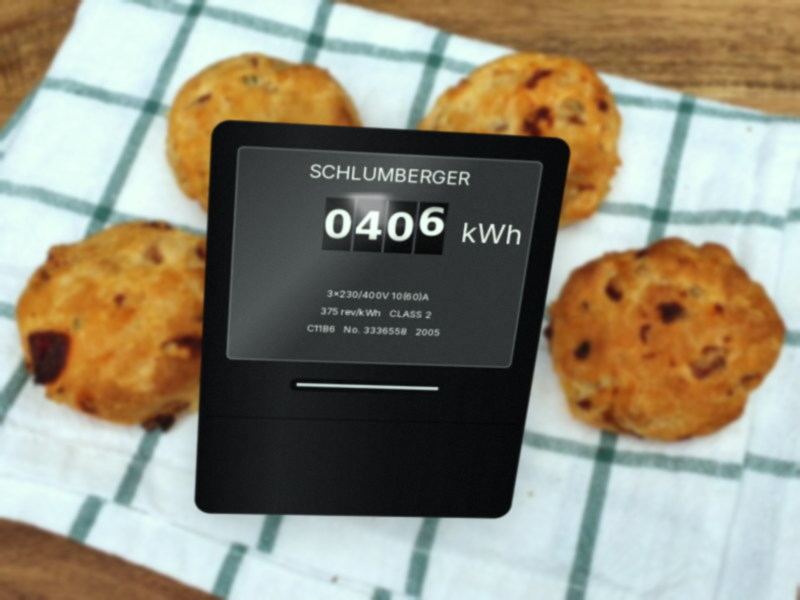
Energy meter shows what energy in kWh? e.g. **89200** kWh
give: **406** kWh
